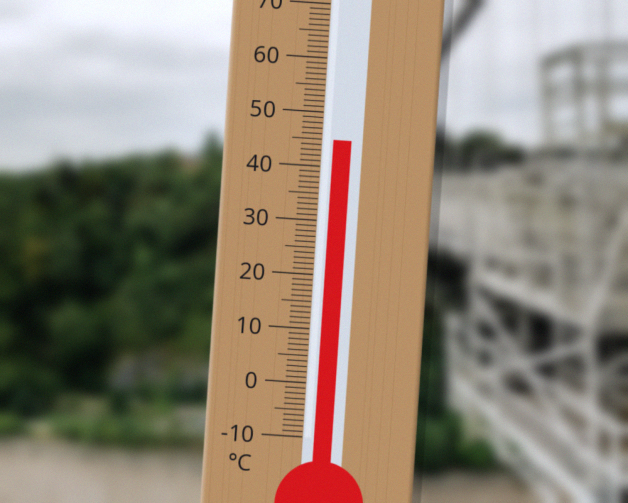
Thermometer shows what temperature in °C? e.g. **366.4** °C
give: **45** °C
